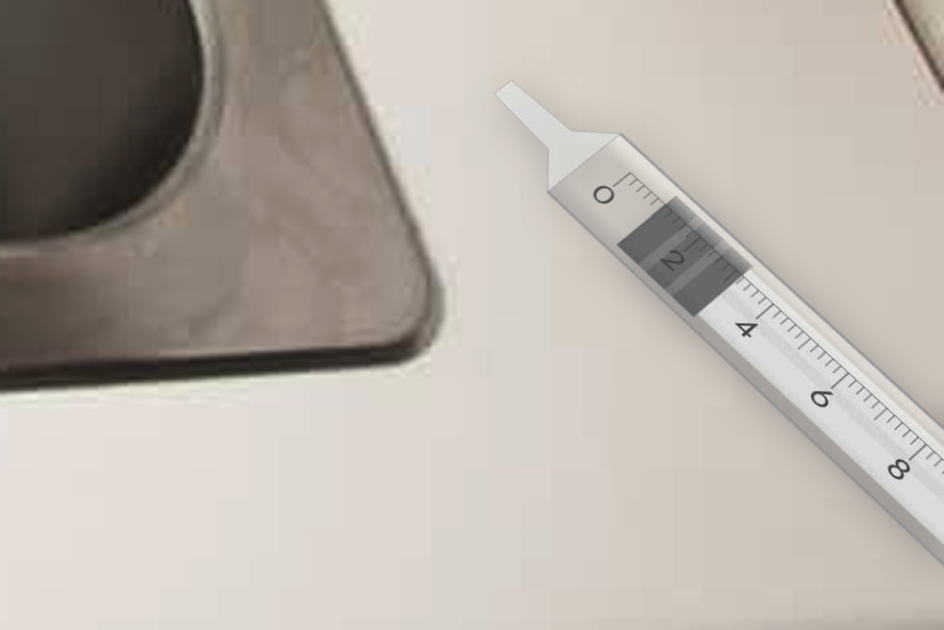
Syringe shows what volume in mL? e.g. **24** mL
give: **1** mL
